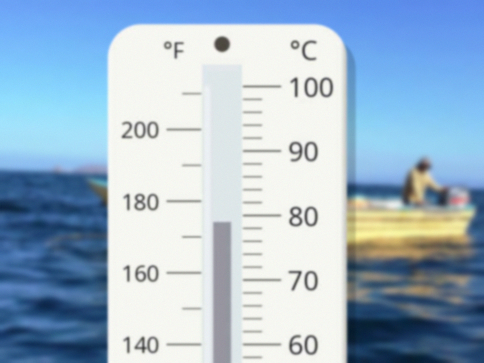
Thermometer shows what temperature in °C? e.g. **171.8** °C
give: **79** °C
